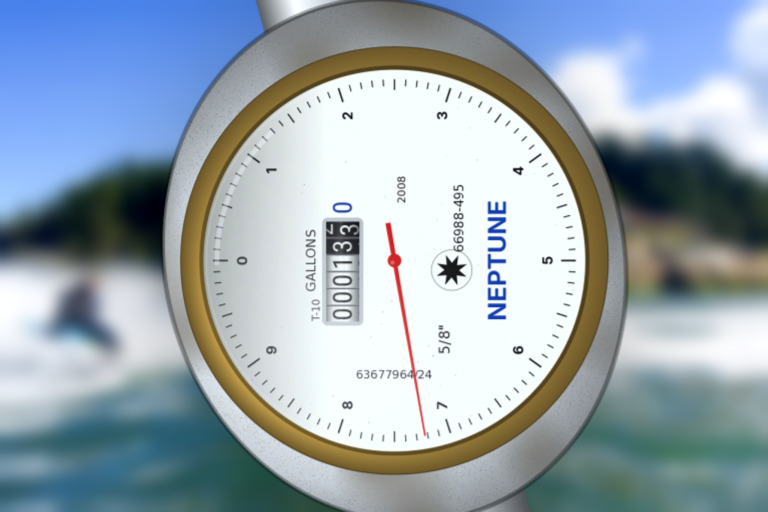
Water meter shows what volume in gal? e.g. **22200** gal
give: **1327.2** gal
